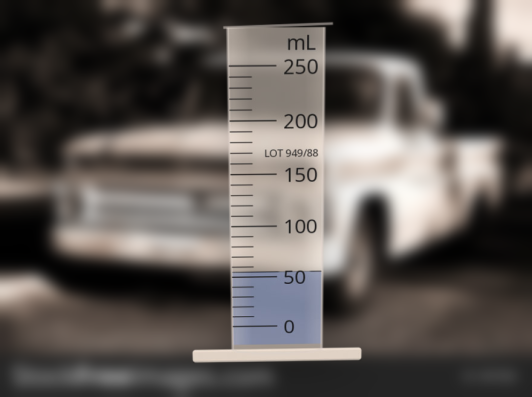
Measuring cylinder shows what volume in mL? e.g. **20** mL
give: **55** mL
